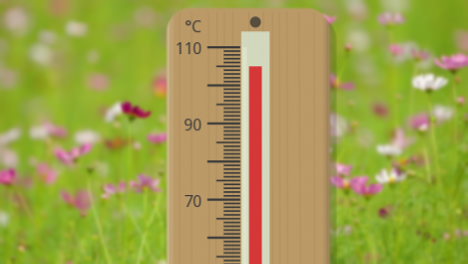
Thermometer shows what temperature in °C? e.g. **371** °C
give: **105** °C
